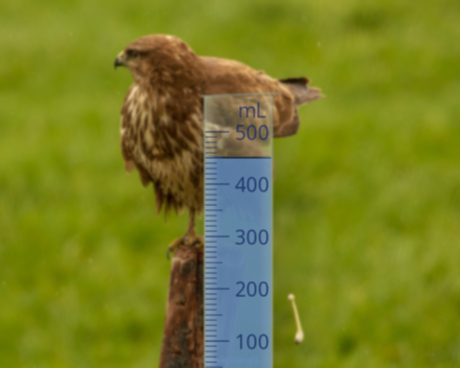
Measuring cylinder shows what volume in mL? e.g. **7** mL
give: **450** mL
